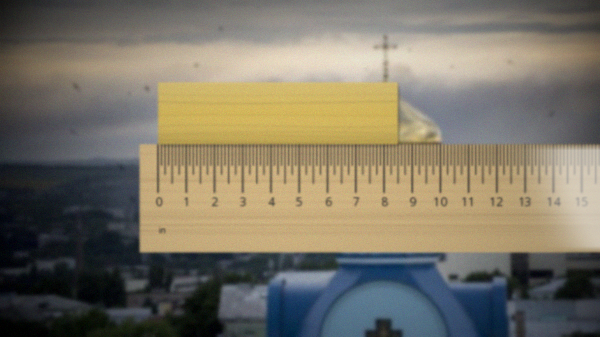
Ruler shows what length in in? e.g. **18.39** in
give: **8.5** in
